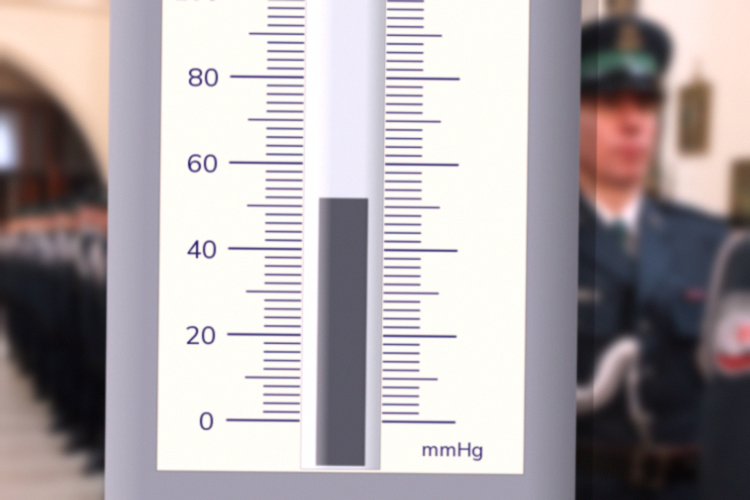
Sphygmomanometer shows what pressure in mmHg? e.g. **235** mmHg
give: **52** mmHg
